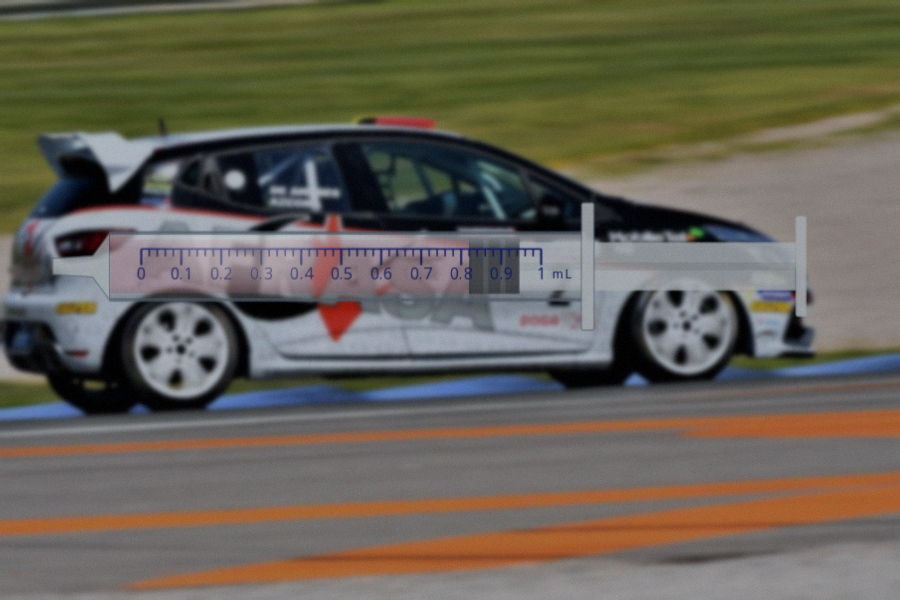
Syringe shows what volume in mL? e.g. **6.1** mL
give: **0.82** mL
